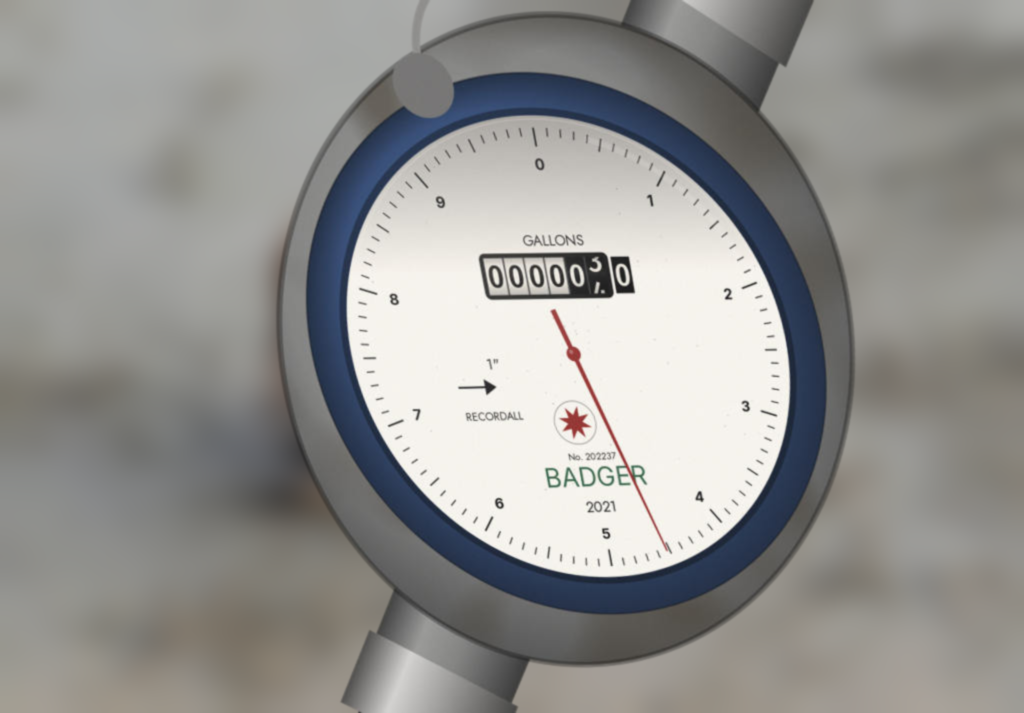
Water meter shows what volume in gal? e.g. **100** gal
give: **34.5** gal
